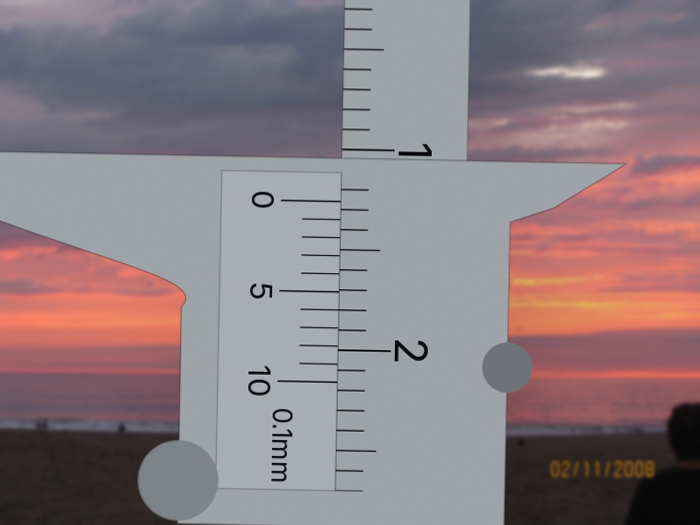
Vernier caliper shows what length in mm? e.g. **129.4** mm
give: **12.6** mm
